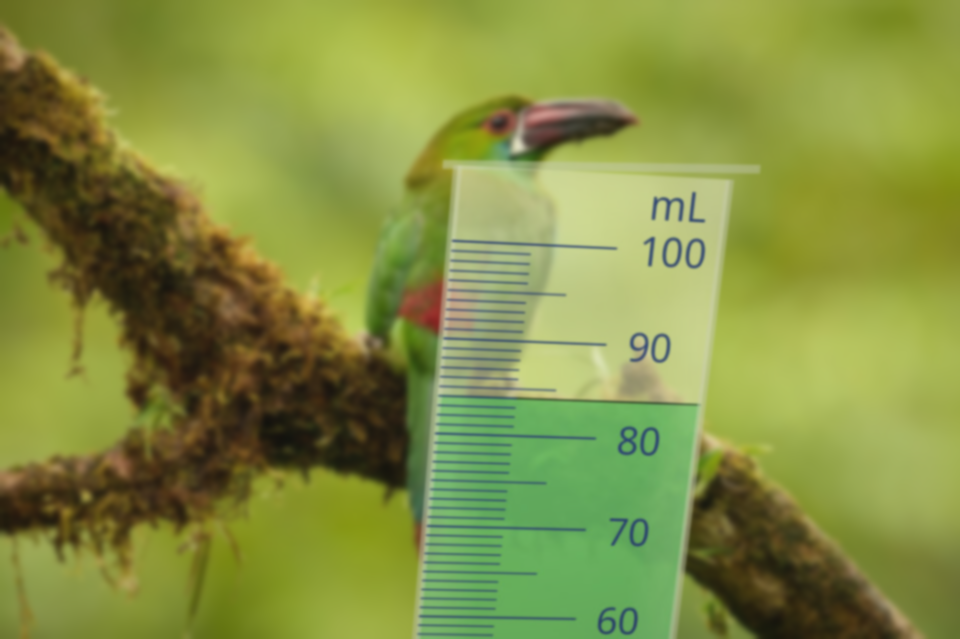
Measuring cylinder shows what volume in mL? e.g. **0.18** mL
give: **84** mL
